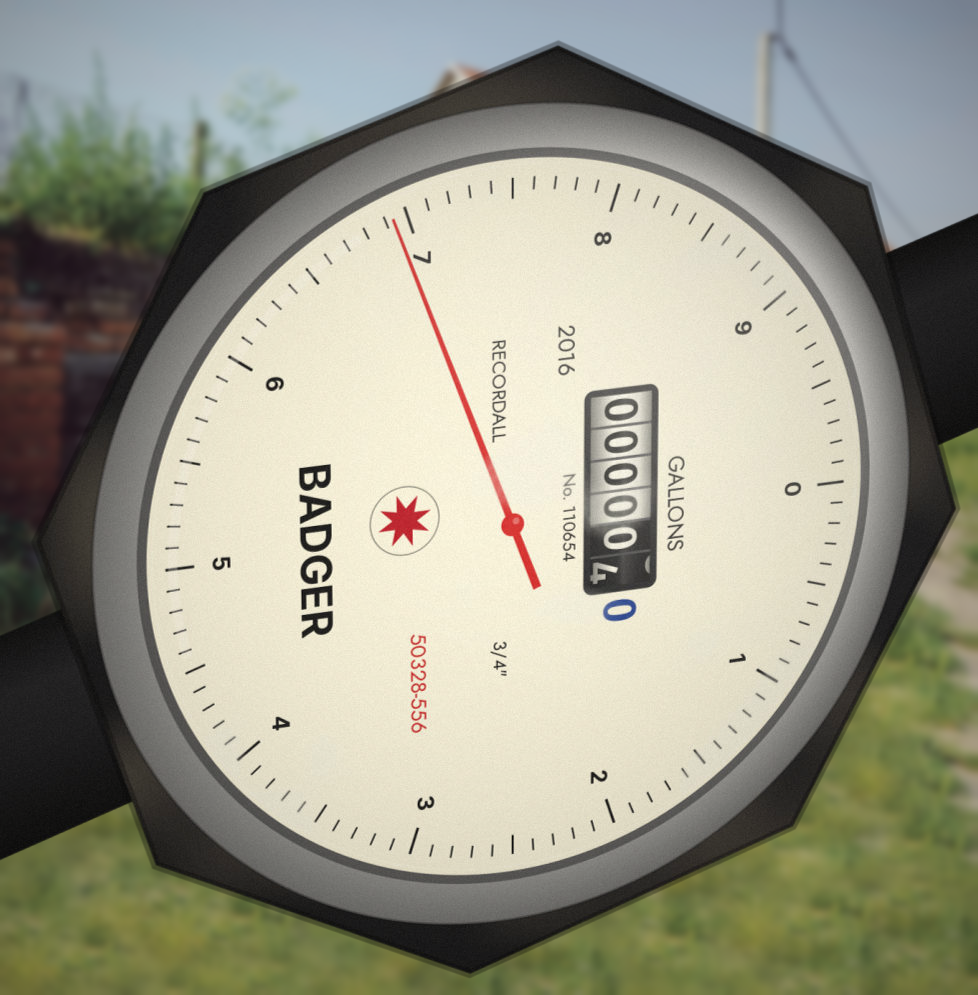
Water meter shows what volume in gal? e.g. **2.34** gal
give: **36.9** gal
